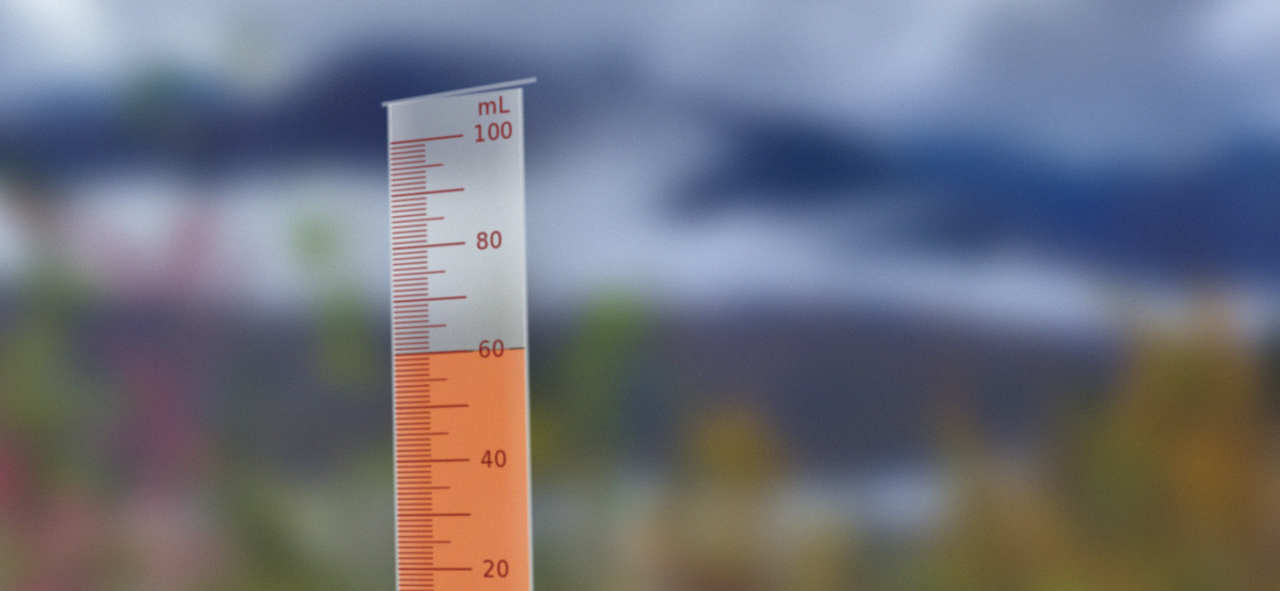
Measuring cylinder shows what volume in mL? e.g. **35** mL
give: **60** mL
